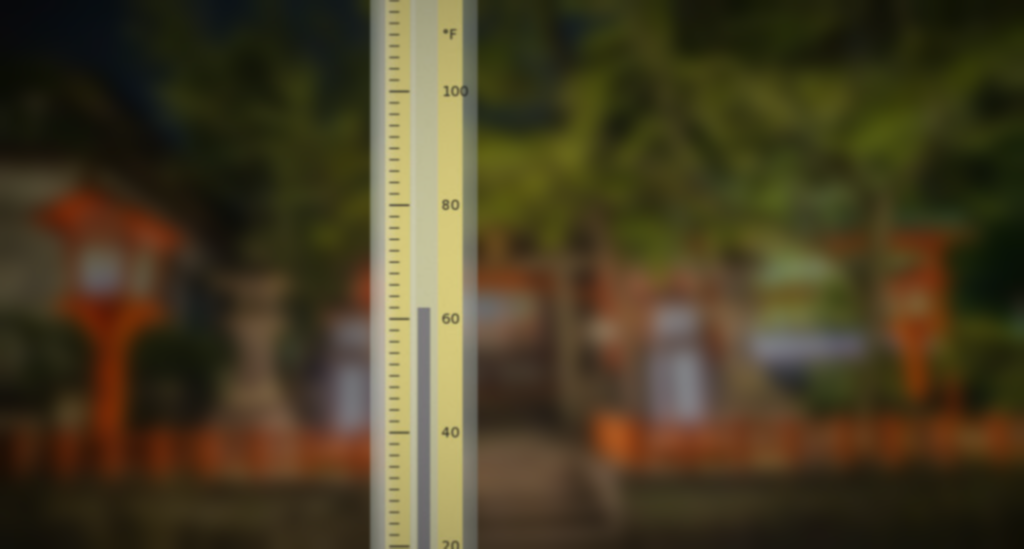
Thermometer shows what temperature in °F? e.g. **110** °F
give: **62** °F
